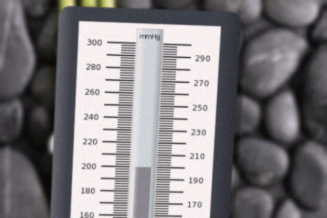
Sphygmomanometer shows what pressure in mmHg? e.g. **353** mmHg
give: **200** mmHg
